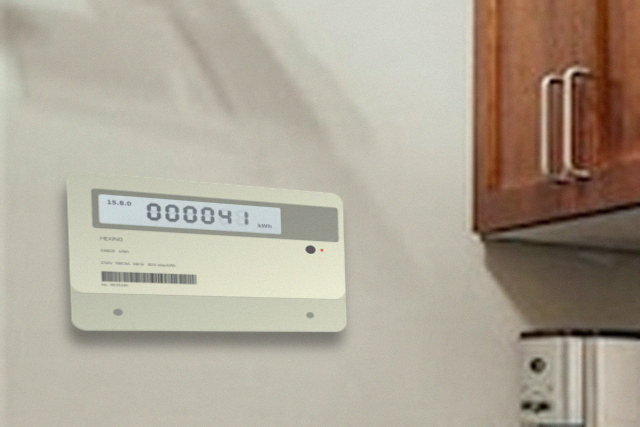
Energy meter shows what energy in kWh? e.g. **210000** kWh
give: **41** kWh
